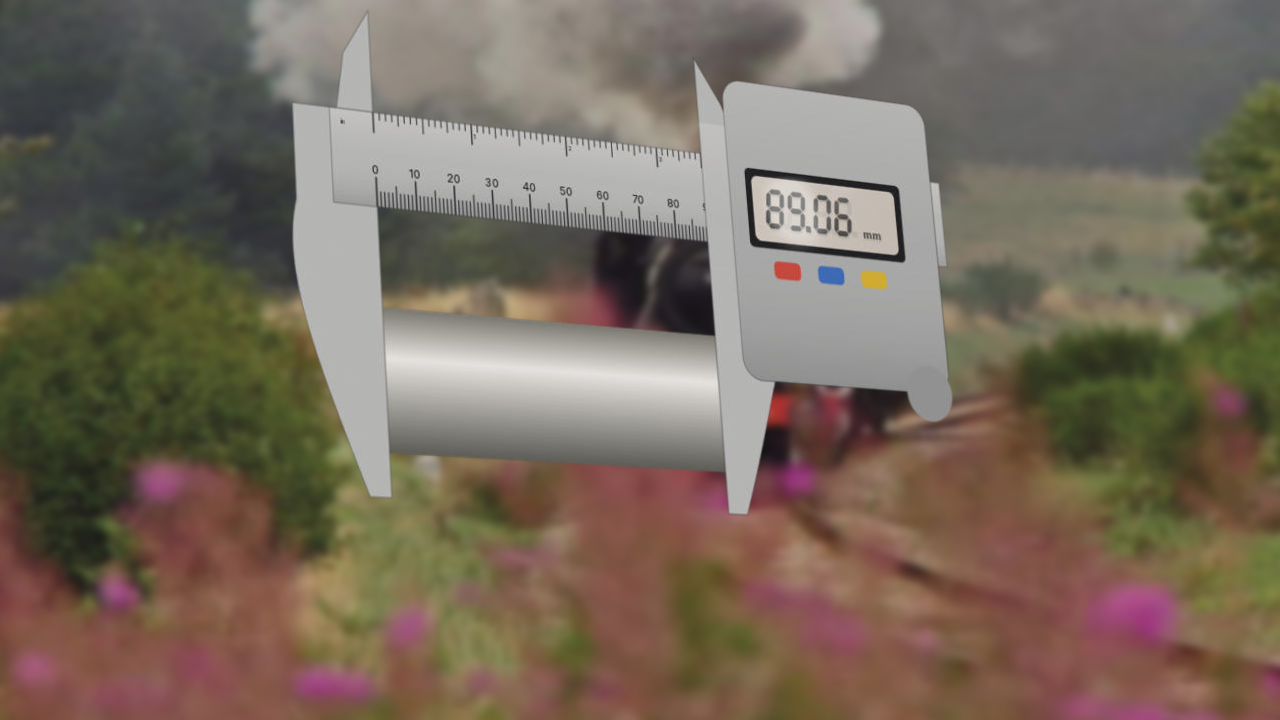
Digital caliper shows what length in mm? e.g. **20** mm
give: **89.06** mm
